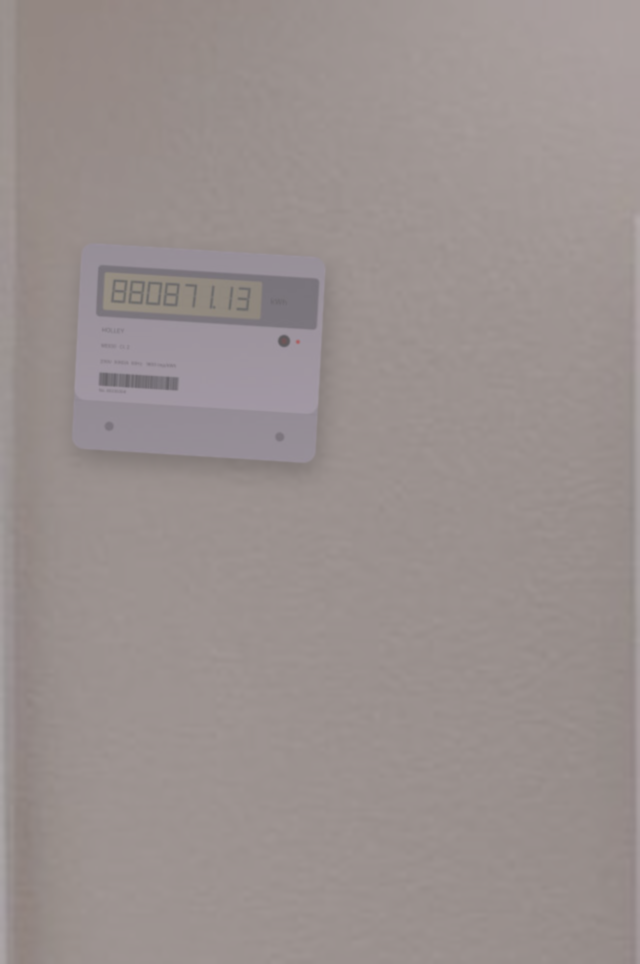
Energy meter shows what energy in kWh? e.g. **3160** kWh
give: **880871.13** kWh
